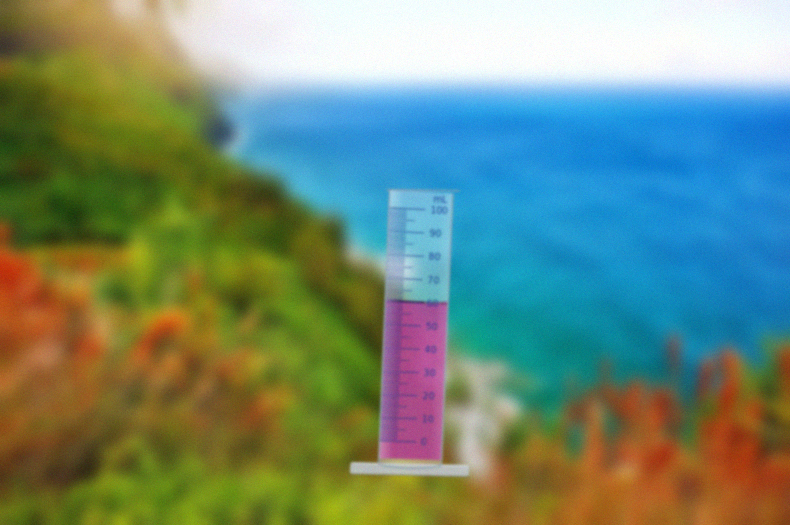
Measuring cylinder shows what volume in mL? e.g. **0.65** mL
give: **60** mL
